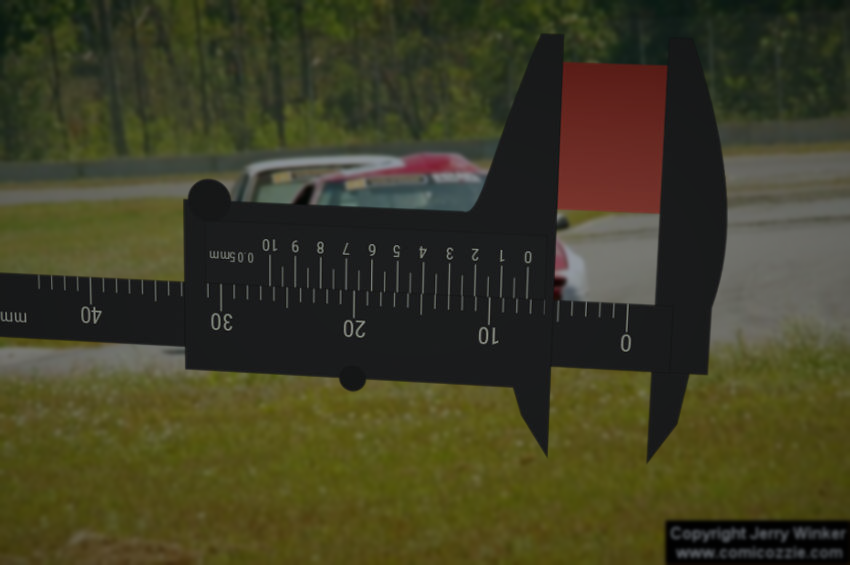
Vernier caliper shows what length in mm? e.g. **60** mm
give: **7.3** mm
